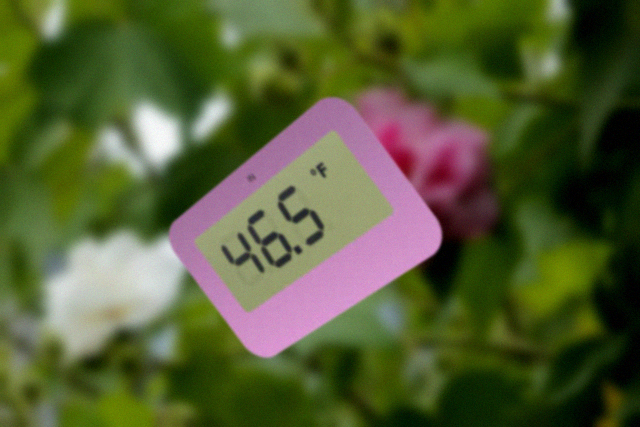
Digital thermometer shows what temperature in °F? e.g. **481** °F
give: **46.5** °F
